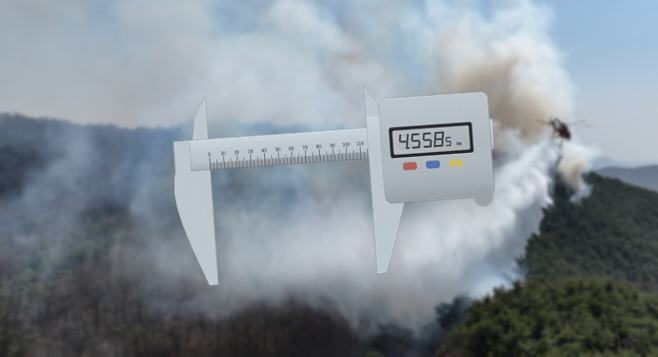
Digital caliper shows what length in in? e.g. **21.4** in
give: **4.5585** in
